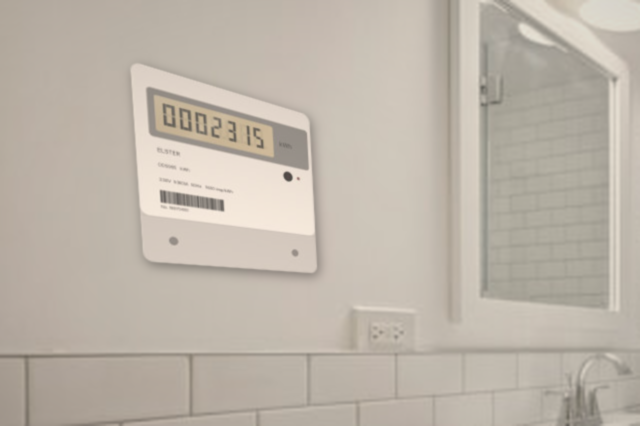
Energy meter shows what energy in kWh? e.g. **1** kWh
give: **2315** kWh
